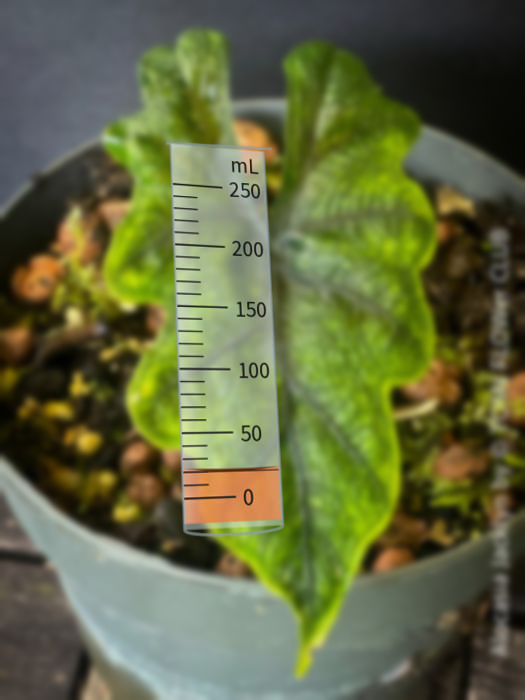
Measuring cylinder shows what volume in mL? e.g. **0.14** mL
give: **20** mL
